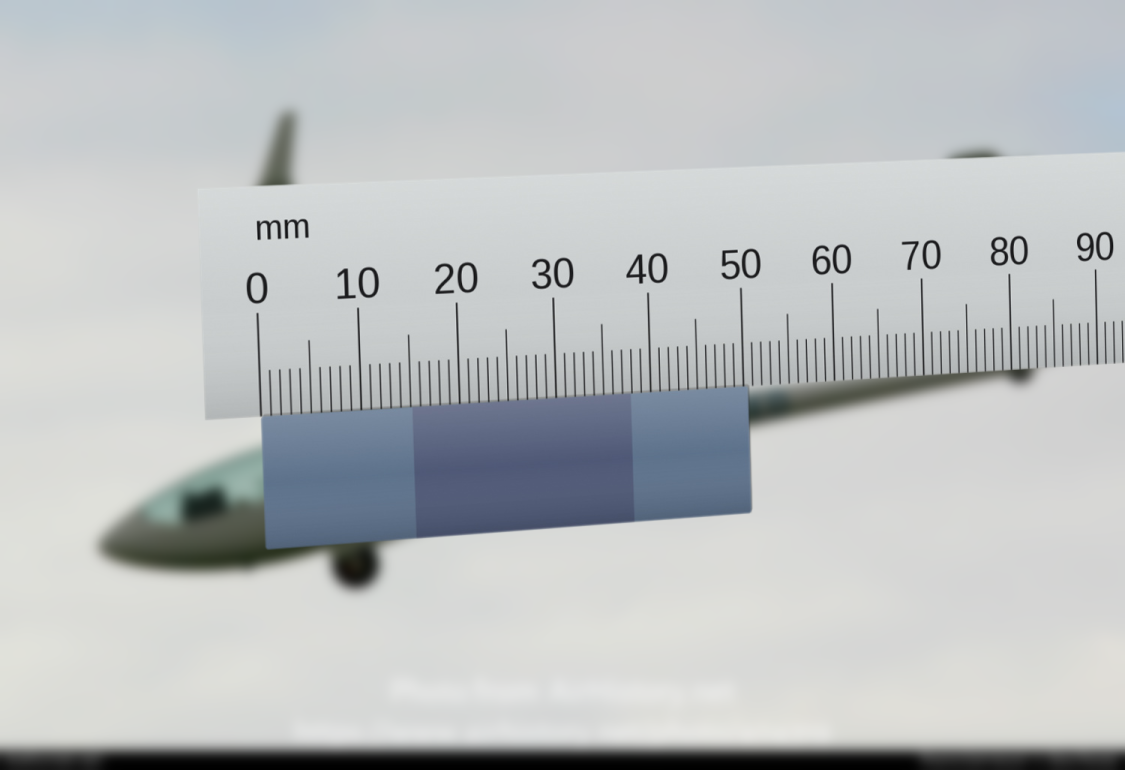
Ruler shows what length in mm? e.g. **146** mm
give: **50.5** mm
